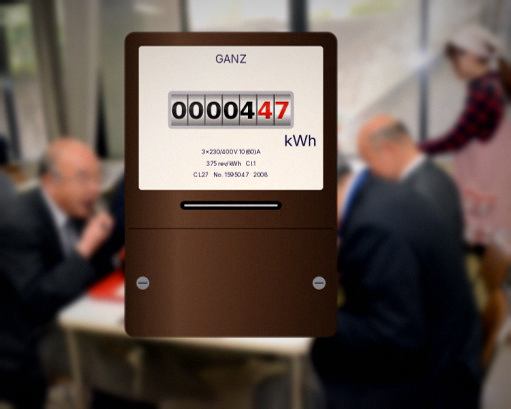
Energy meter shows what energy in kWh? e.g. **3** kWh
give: **4.47** kWh
